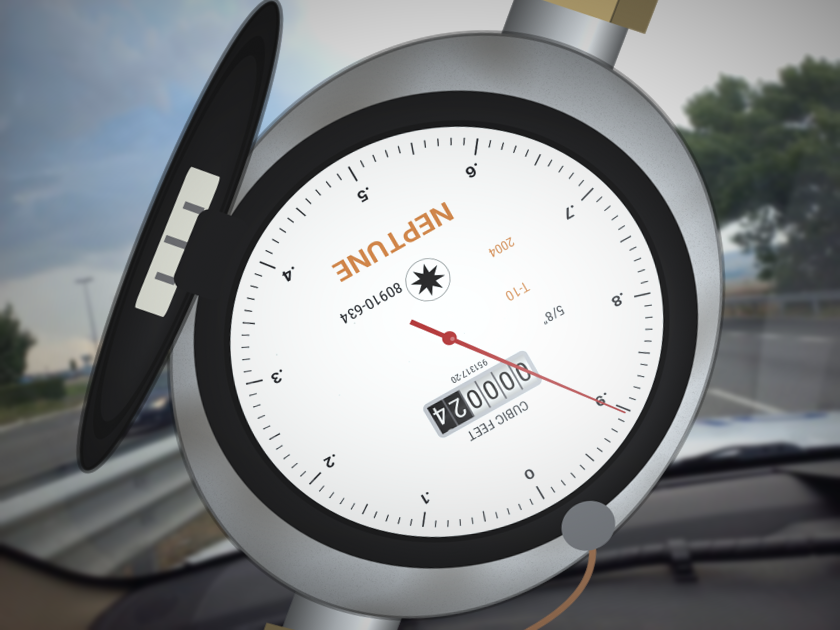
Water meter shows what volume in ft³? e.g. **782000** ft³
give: **23.90** ft³
